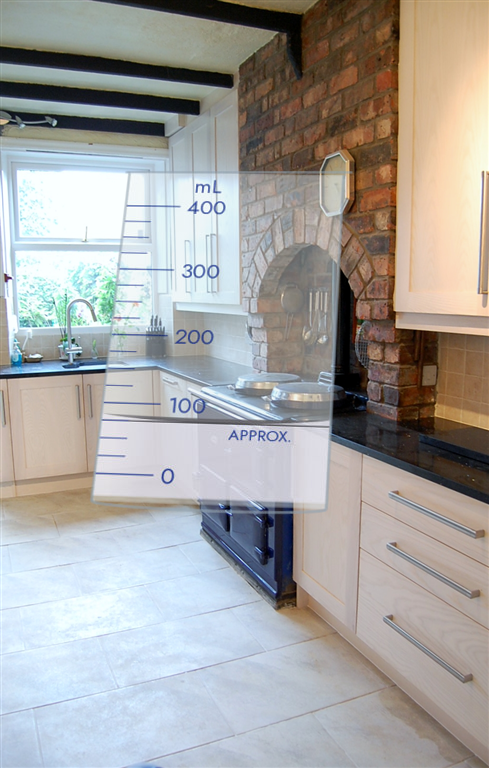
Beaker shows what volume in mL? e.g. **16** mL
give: **75** mL
